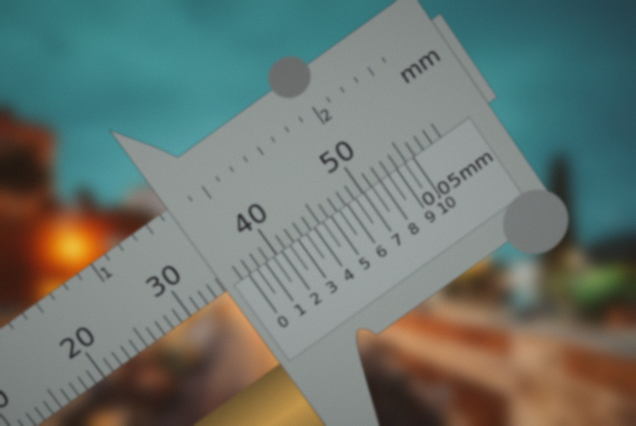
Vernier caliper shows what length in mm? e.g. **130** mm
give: **36.8** mm
